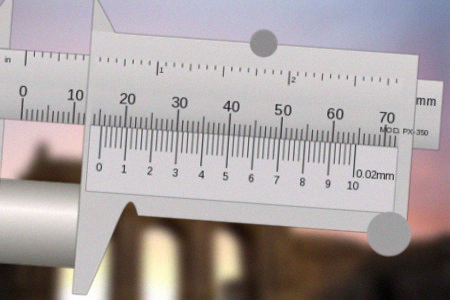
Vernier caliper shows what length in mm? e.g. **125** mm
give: **15.5** mm
